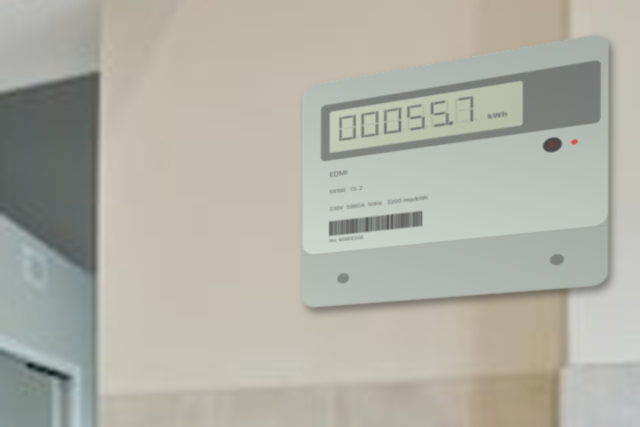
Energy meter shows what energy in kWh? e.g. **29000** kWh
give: **55.7** kWh
